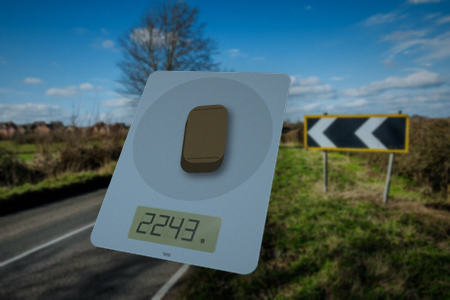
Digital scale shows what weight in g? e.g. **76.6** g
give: **2243** g
